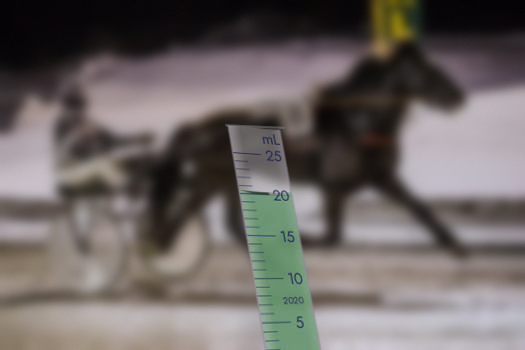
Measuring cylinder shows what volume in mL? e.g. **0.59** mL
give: **20** mL
